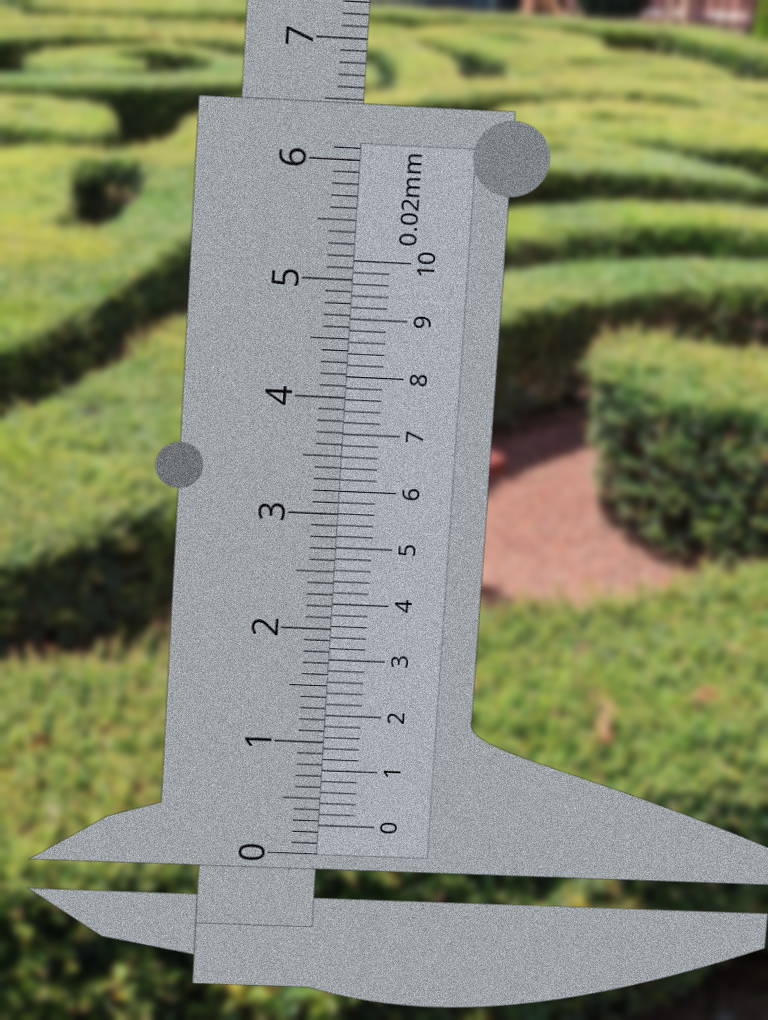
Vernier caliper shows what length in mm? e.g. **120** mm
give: **2.6** mm
